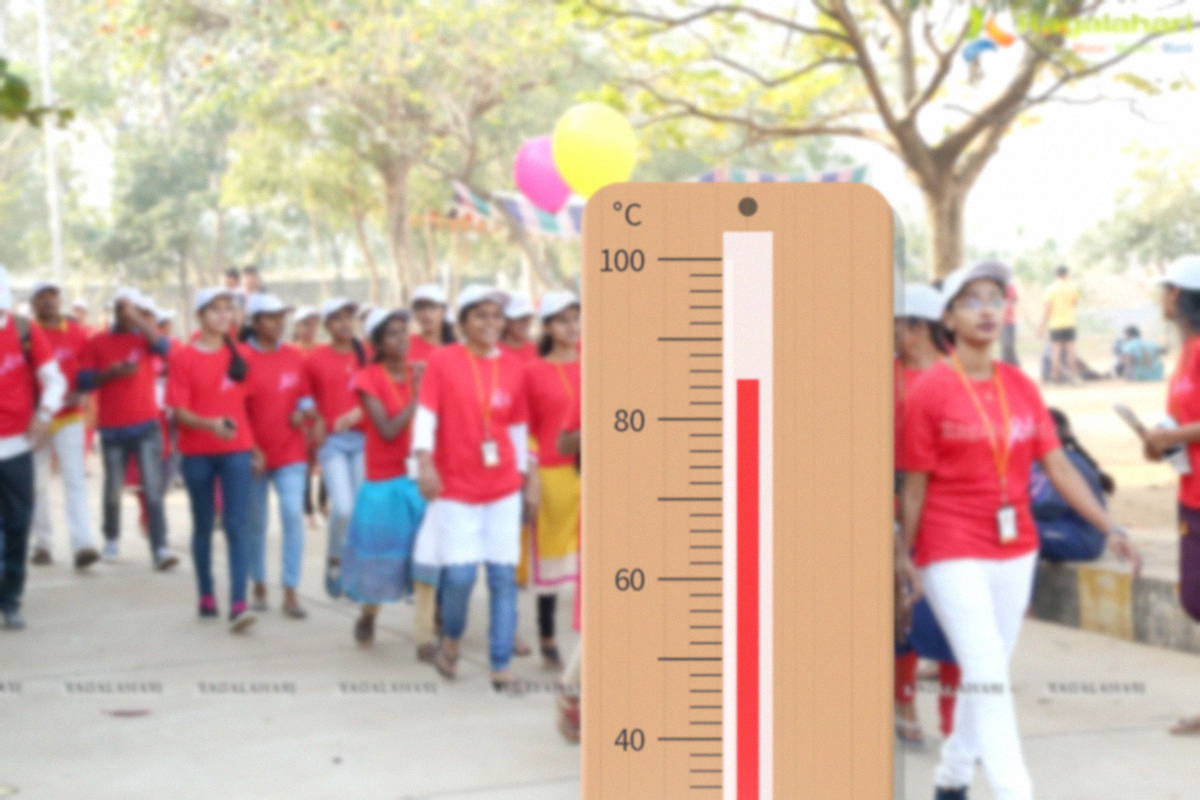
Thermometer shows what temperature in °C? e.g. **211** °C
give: **85** °C
